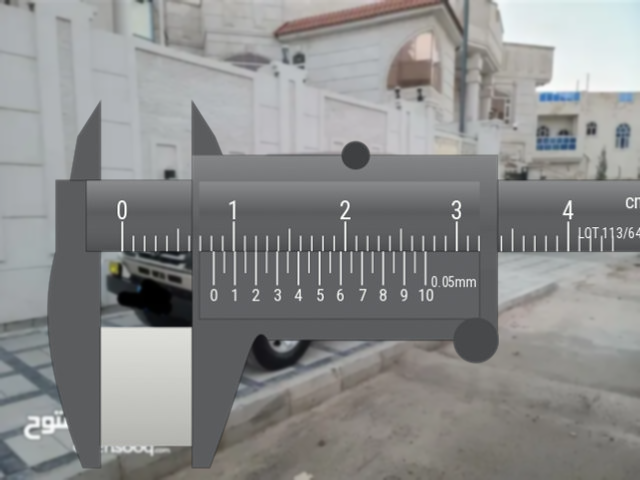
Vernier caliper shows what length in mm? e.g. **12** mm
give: **8.2** mm
